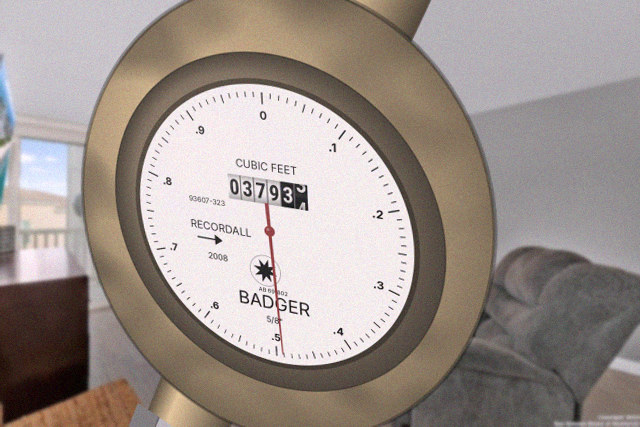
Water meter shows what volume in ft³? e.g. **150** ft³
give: **37933.49** ft³
